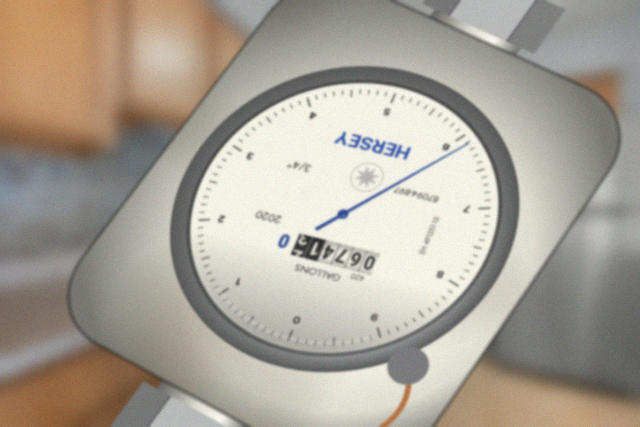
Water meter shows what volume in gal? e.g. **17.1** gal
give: **674126.1** gal
